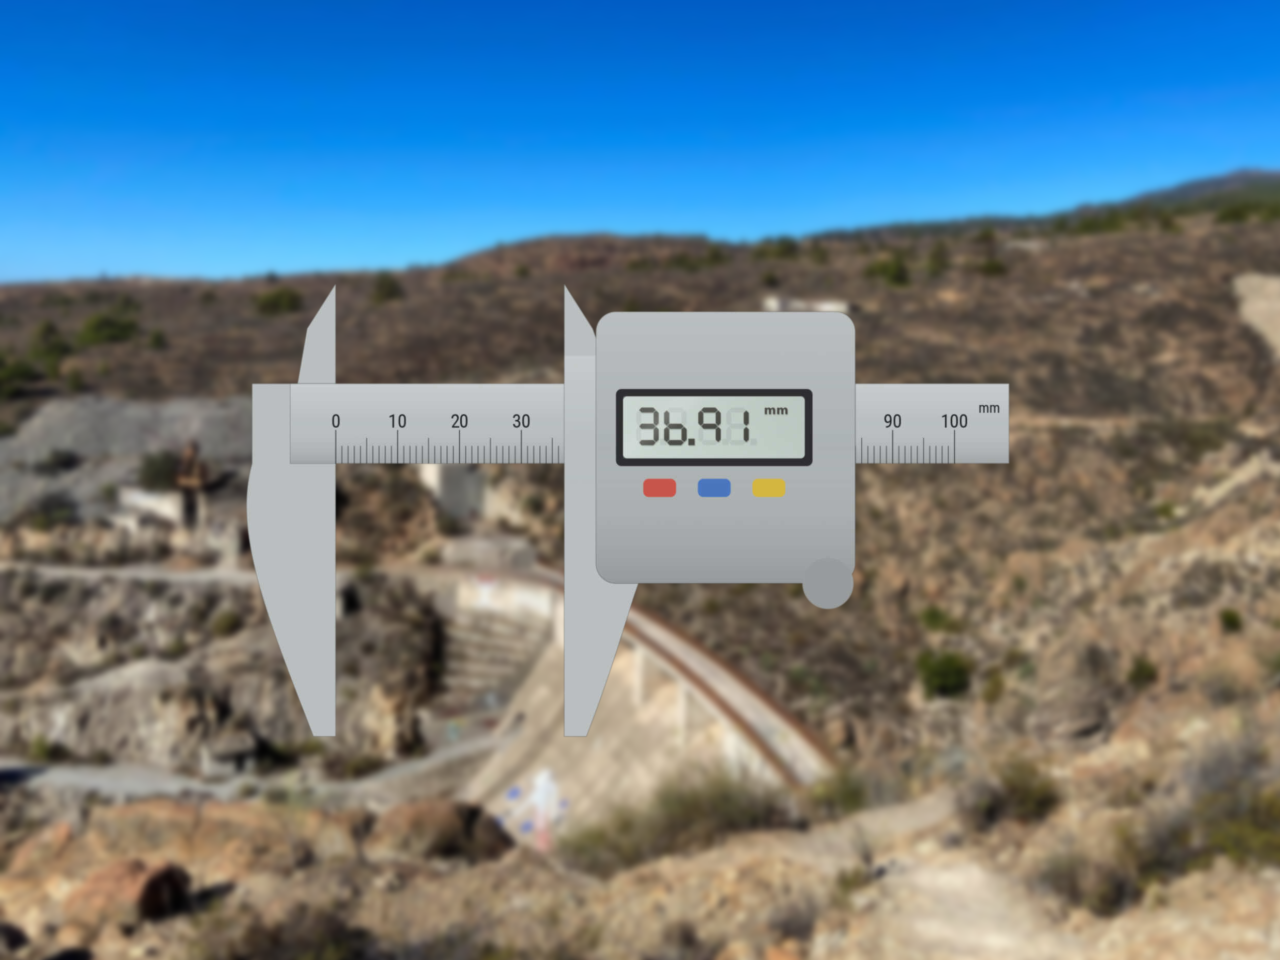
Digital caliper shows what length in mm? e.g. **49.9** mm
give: **36.91** mm
